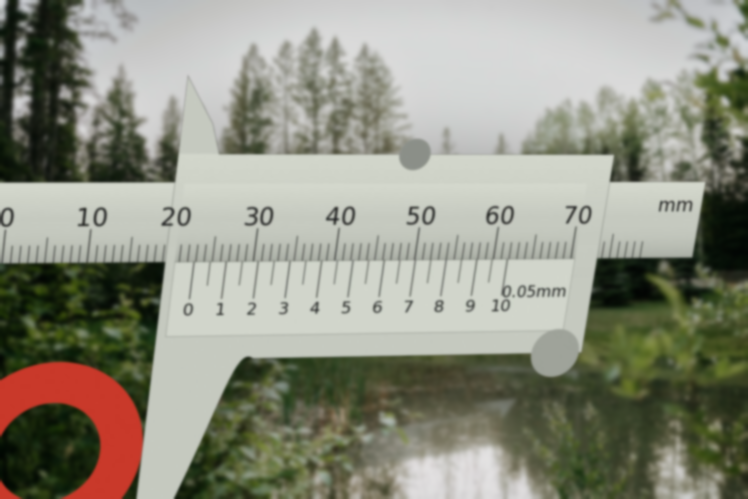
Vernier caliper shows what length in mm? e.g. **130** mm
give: **22.8** mm
